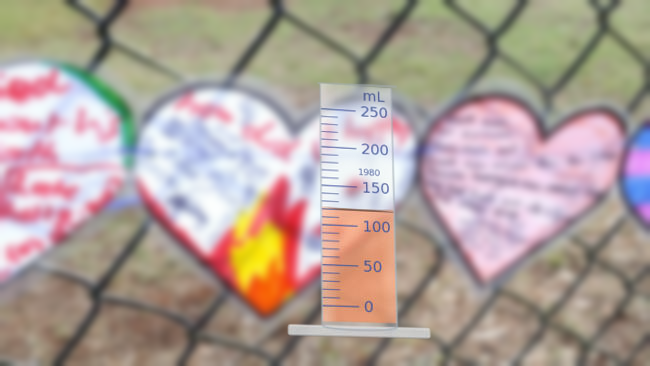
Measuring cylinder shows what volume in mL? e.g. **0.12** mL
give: **120** mL
